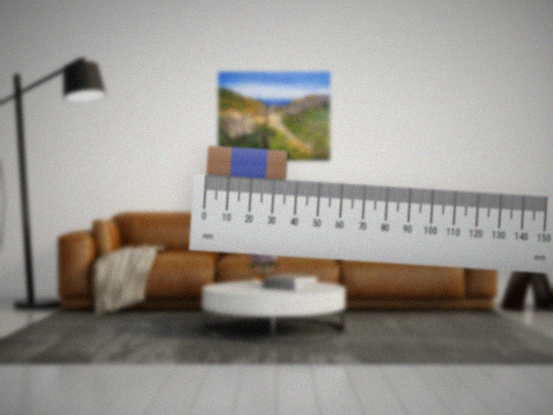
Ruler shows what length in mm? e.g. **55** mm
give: **35** mm
